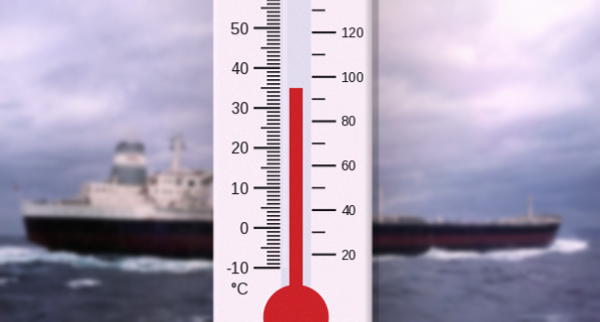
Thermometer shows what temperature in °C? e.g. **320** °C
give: **35** °C
